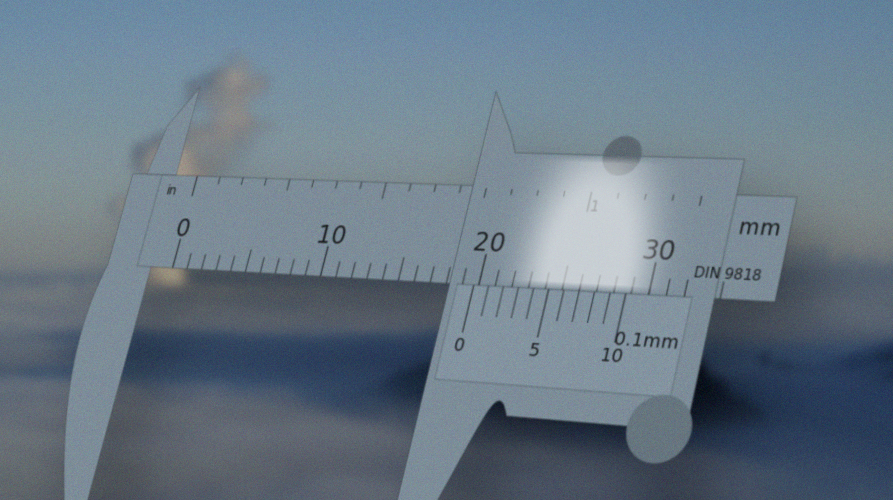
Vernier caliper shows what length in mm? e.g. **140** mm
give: **19.7** mm
